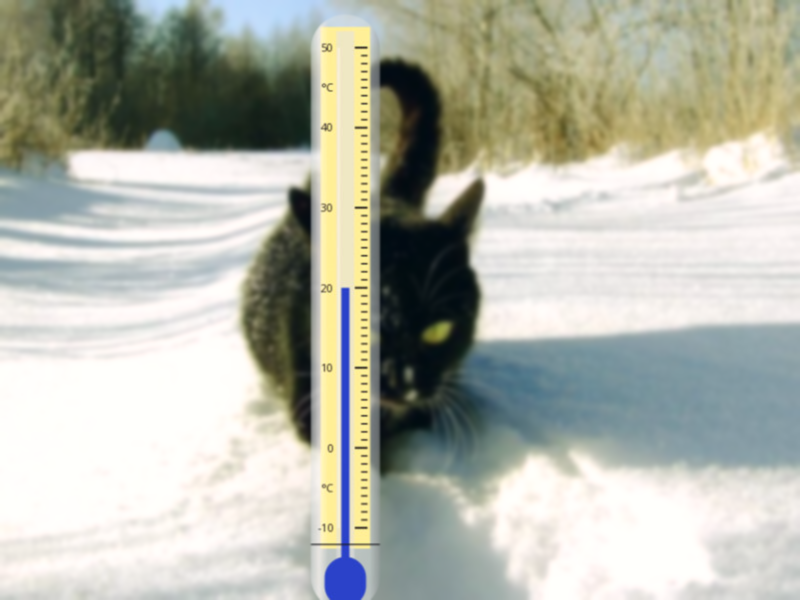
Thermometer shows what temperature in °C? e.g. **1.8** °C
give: **20** °C
